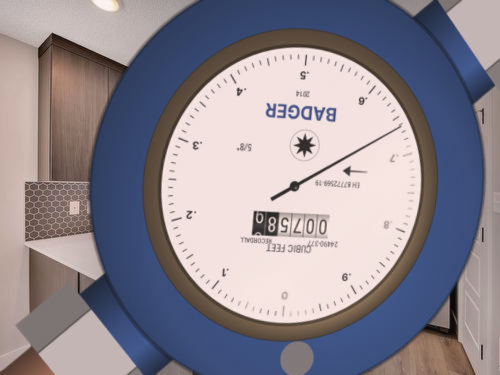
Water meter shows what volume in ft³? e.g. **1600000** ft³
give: **7588.66** ft³
